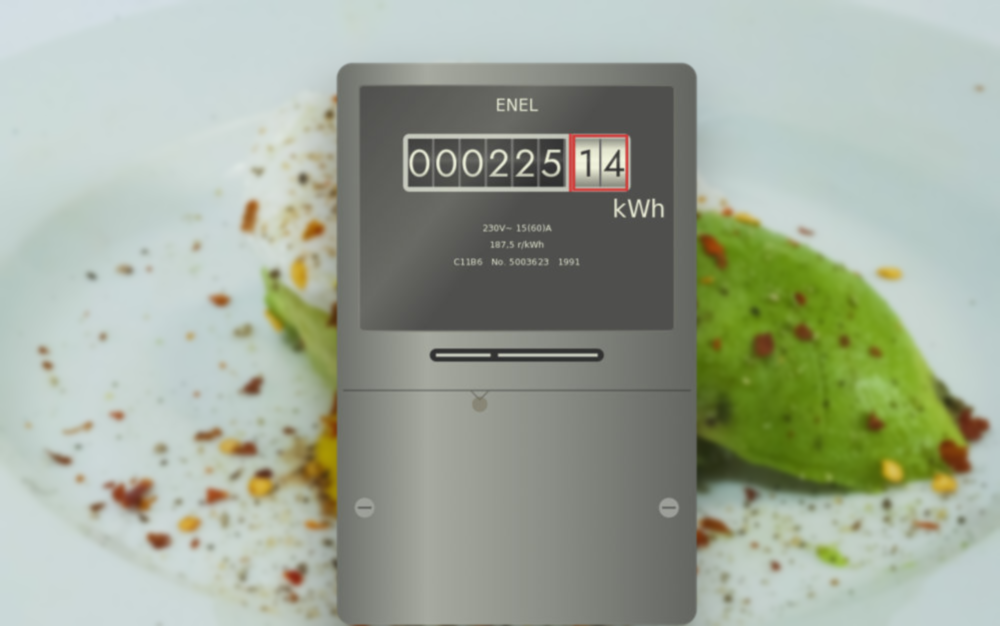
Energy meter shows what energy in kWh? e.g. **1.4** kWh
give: **225.14** kWh
